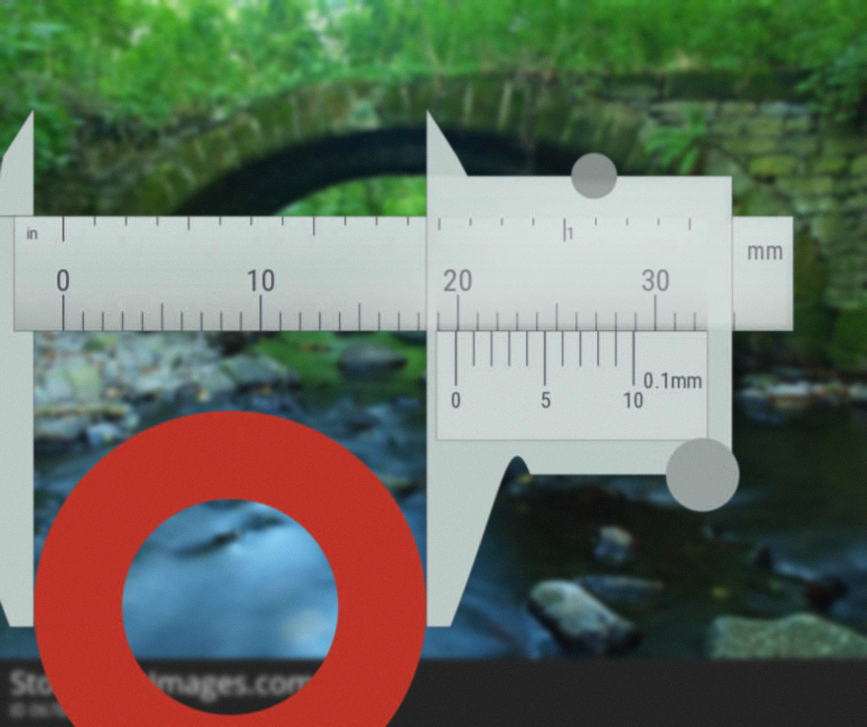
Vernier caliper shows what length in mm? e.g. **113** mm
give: **19.9** mm
